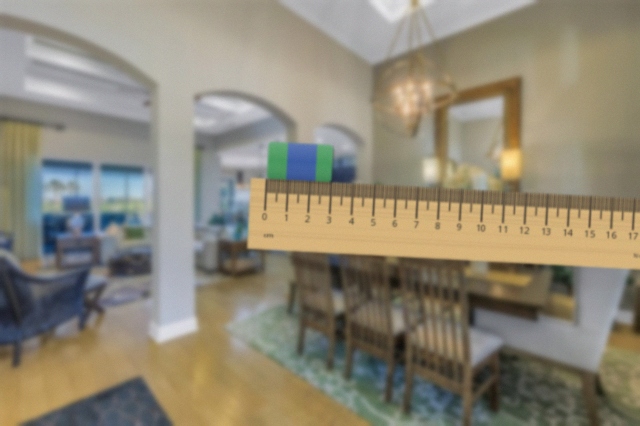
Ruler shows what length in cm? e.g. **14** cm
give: **3** cm
